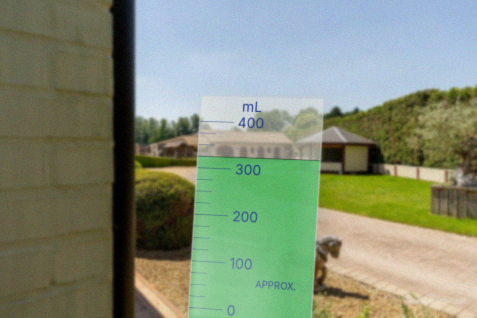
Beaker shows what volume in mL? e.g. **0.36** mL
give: **325** mL
